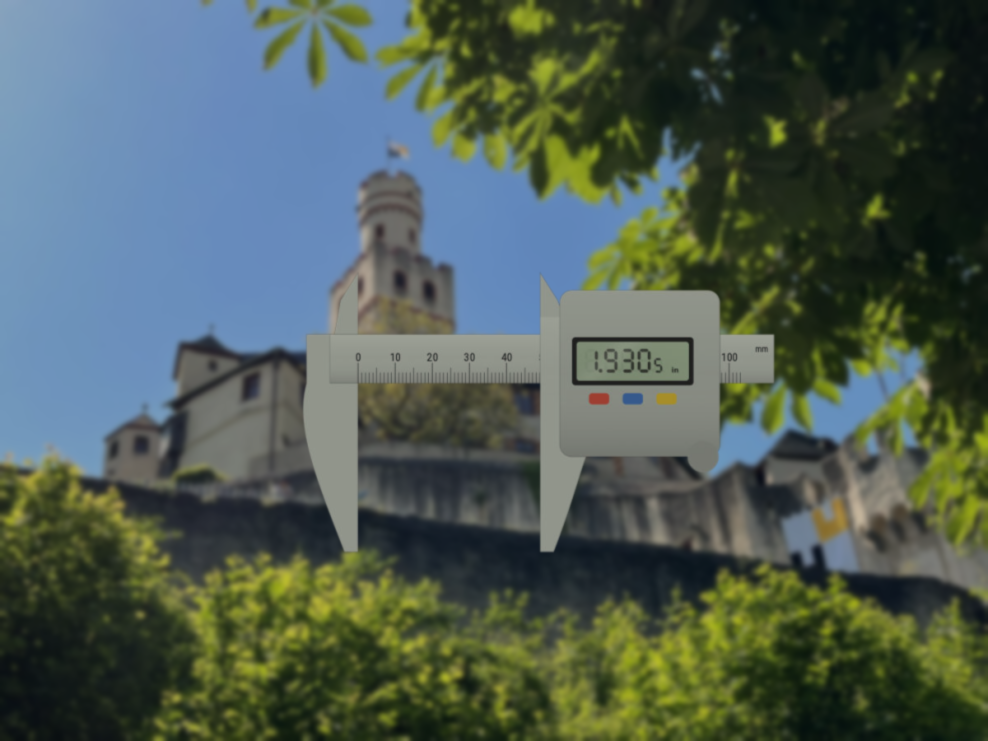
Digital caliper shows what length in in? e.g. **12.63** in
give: **1.9305** in
